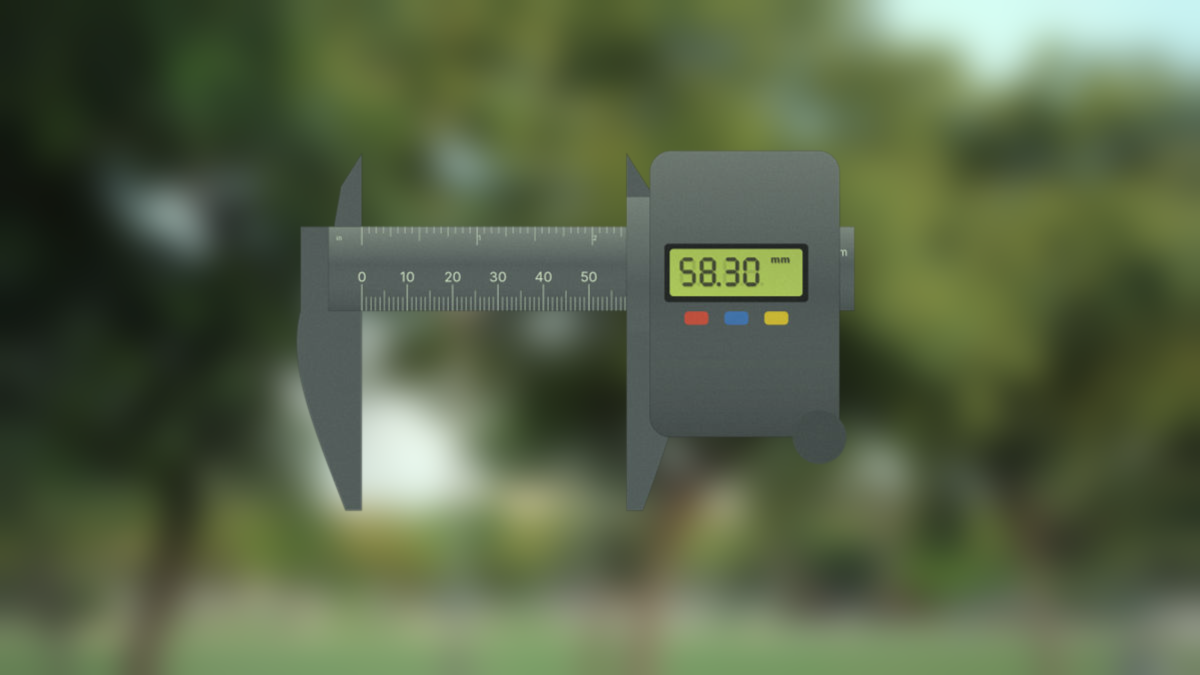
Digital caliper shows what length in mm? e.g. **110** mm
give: **58.30** mm
